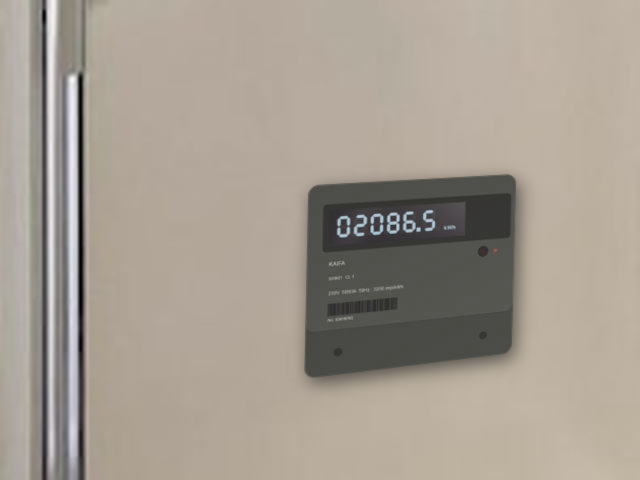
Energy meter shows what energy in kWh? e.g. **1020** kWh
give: **2086.5** kWh
